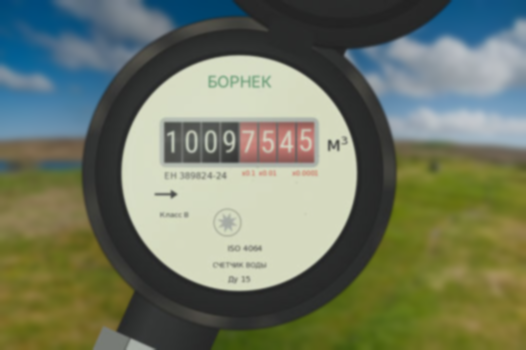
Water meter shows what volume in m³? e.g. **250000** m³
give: **1009.7545** m³
